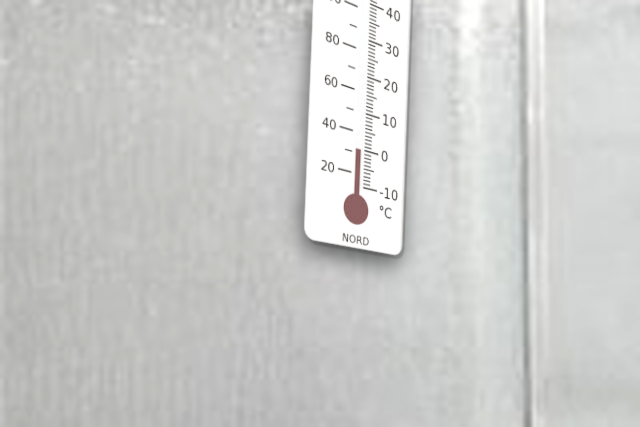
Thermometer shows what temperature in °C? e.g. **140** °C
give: **0** °C
